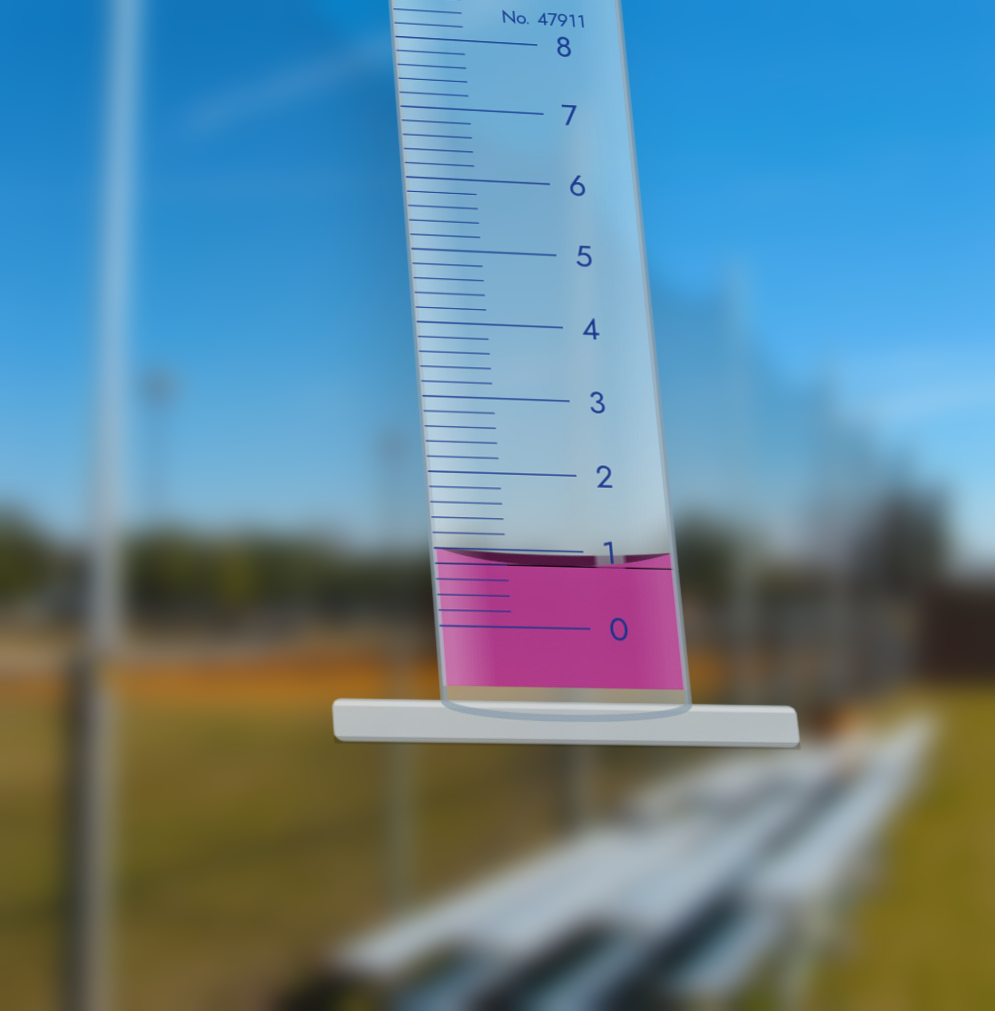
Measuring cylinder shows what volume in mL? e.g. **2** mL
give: **0.8** mL
